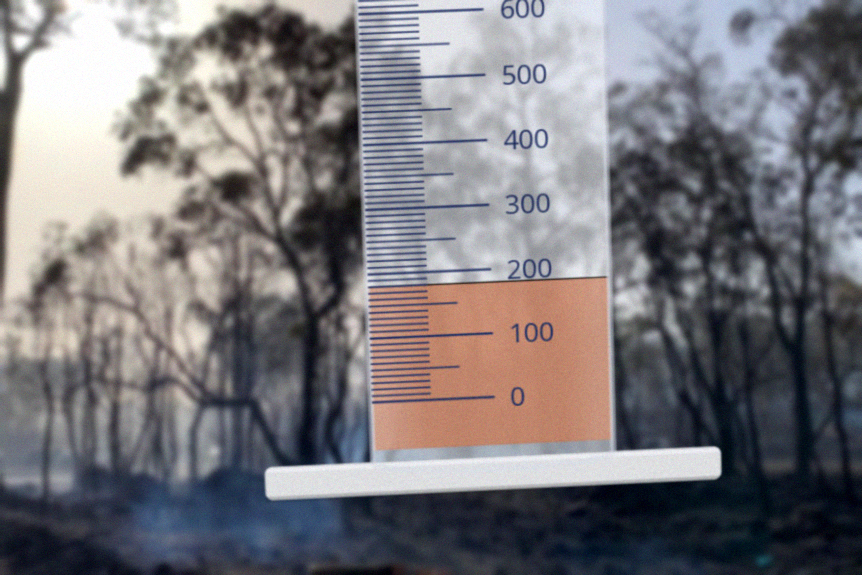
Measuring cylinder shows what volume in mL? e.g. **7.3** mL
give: **180** mL
